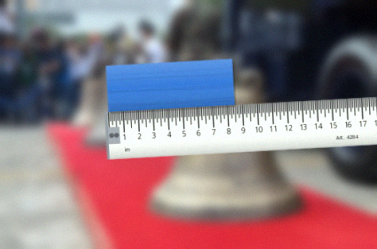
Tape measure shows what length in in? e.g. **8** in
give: **8.5** in
